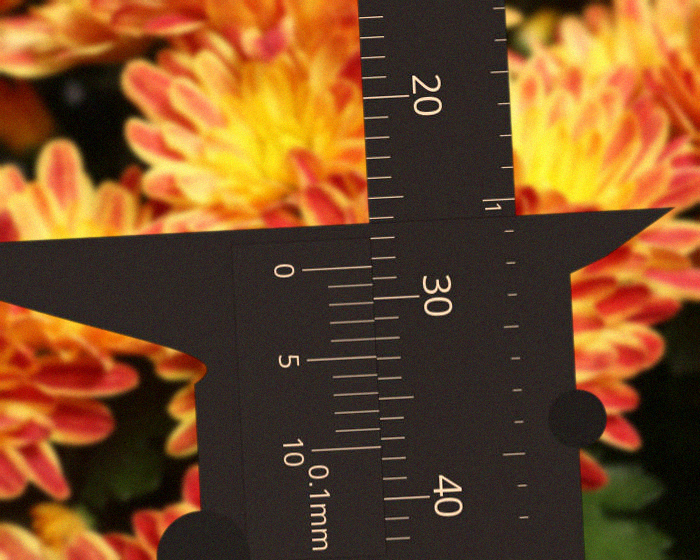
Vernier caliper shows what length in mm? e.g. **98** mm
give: **28.4** mm
